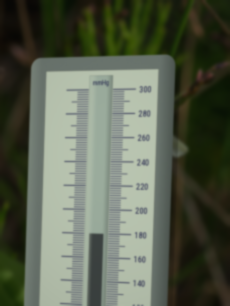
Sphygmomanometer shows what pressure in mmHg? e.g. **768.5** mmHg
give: **180** mmHg
